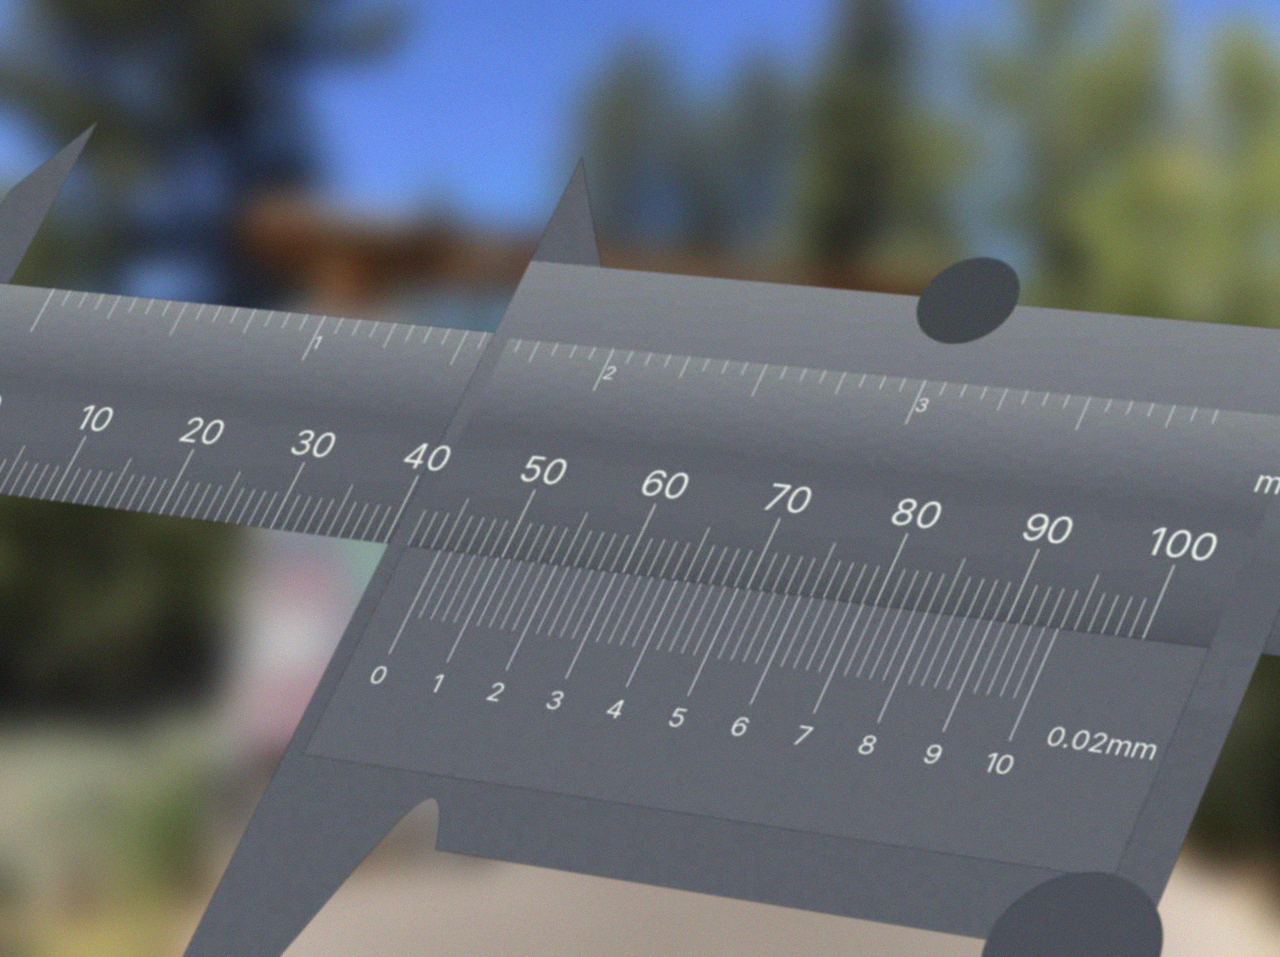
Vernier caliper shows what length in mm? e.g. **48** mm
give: **44.8** mm
